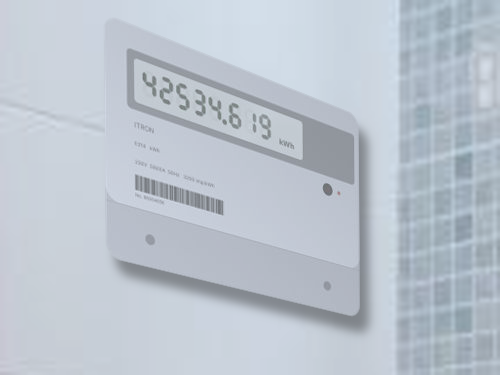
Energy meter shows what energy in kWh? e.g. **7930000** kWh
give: **42534.619** kWh
